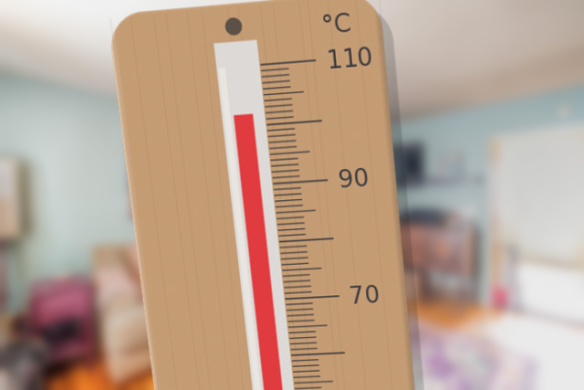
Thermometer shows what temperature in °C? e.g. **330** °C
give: **102** °C
